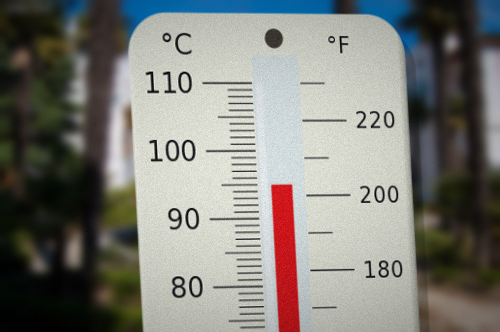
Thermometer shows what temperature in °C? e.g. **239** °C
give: **95** °C
